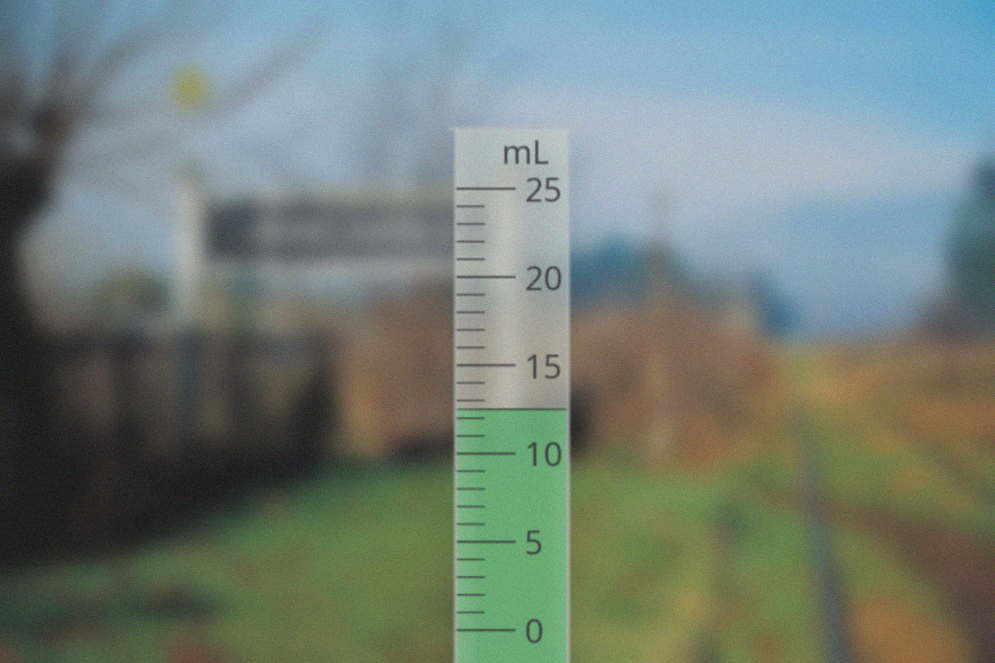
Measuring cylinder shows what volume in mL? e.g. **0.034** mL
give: **12.5** mL
